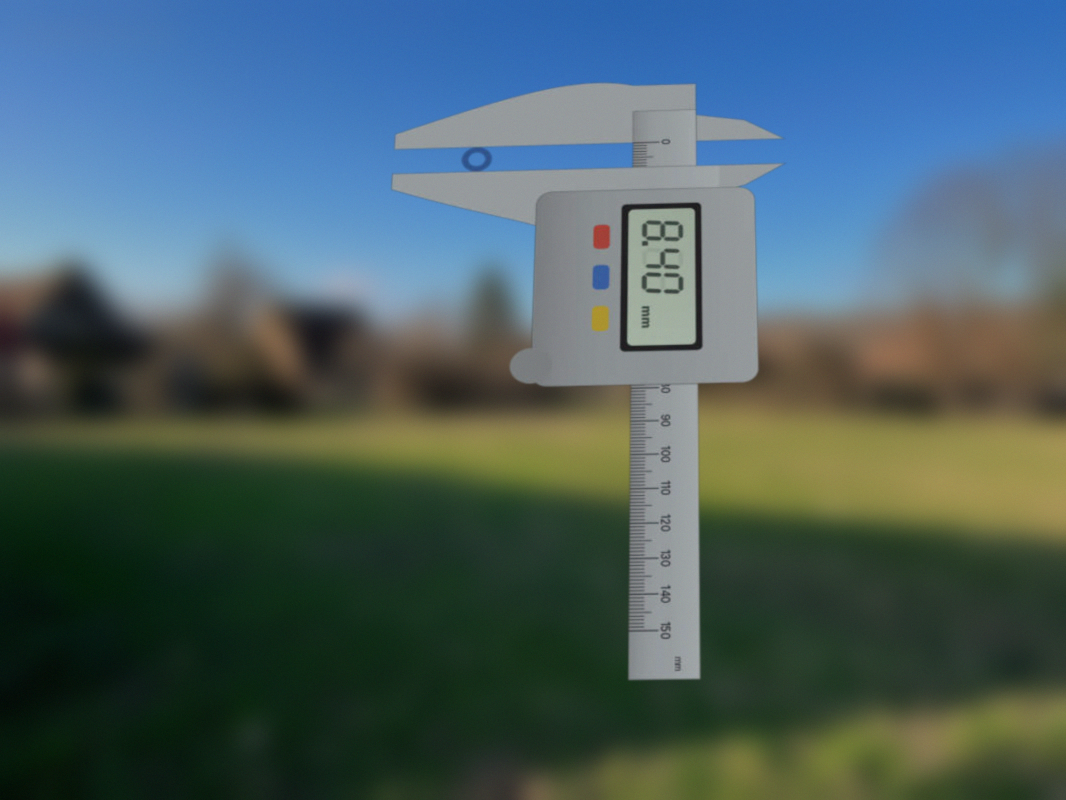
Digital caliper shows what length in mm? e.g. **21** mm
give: **8.40** mm
